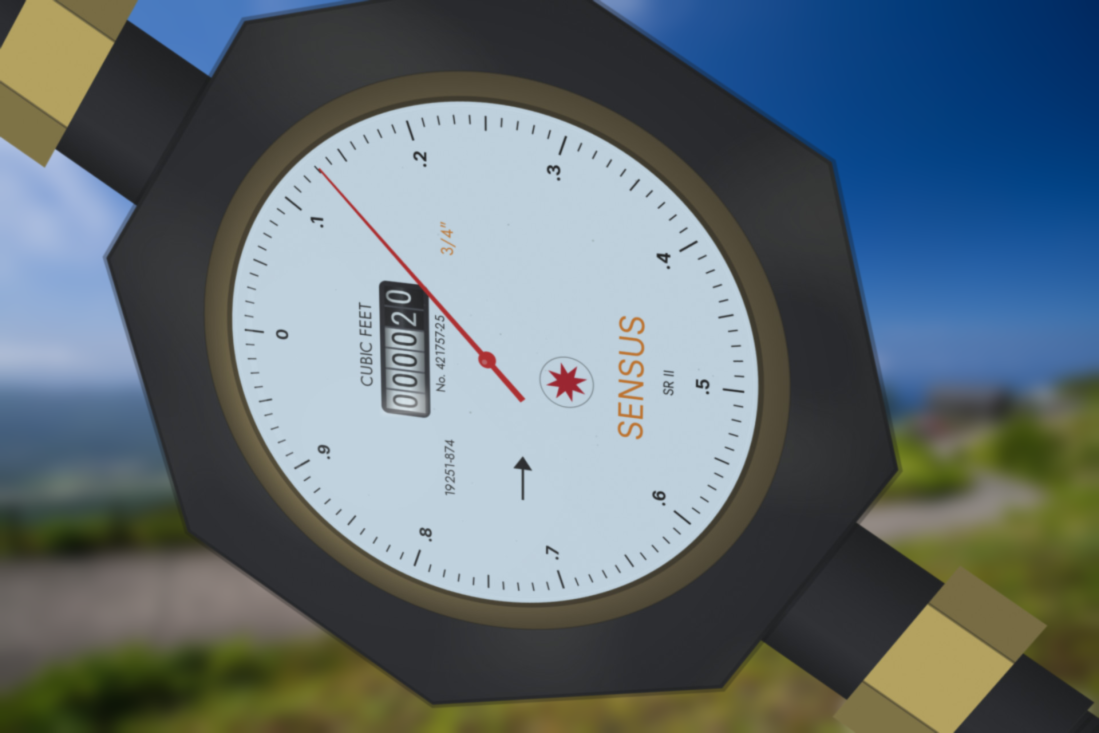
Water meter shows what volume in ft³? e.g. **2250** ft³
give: **20.13** ft³
